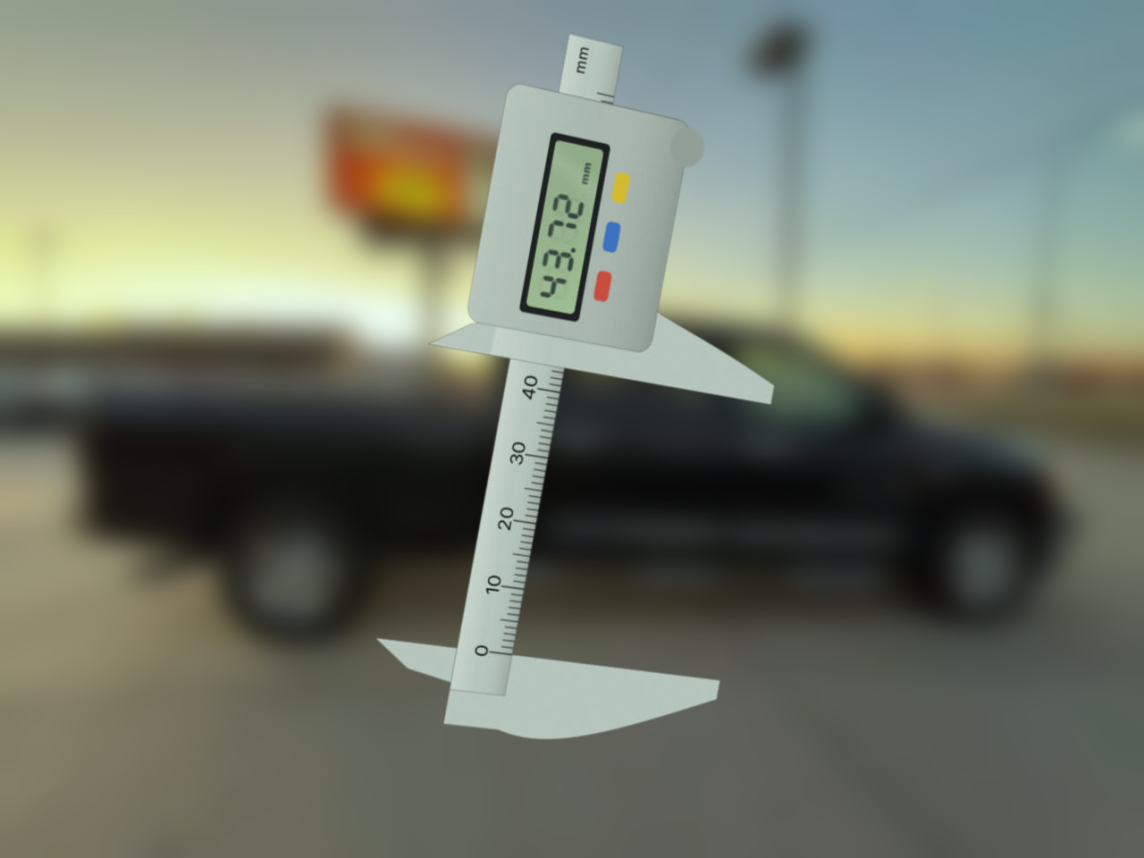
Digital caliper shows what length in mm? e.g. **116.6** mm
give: **43.72** mm
